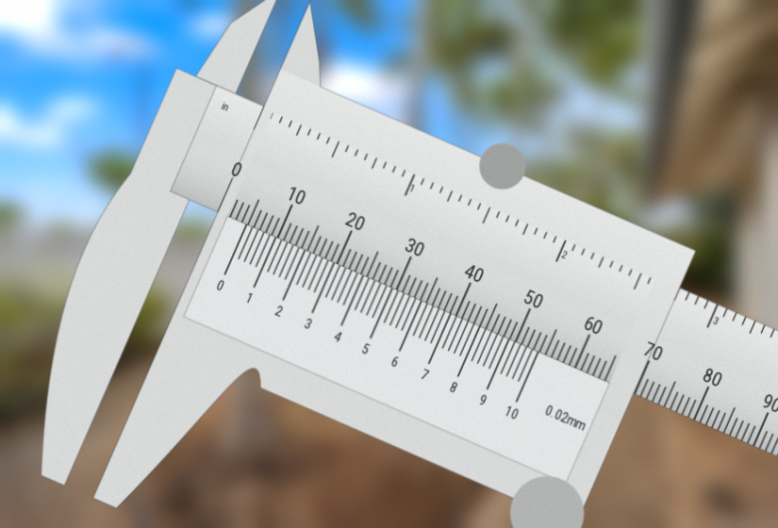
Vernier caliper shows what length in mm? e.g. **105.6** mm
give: **4.8** mm
